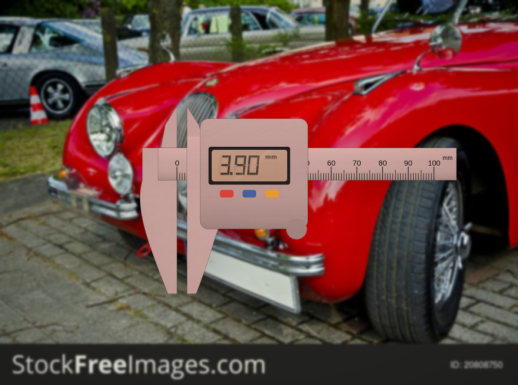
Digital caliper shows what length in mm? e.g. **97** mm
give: **3.90** mm
